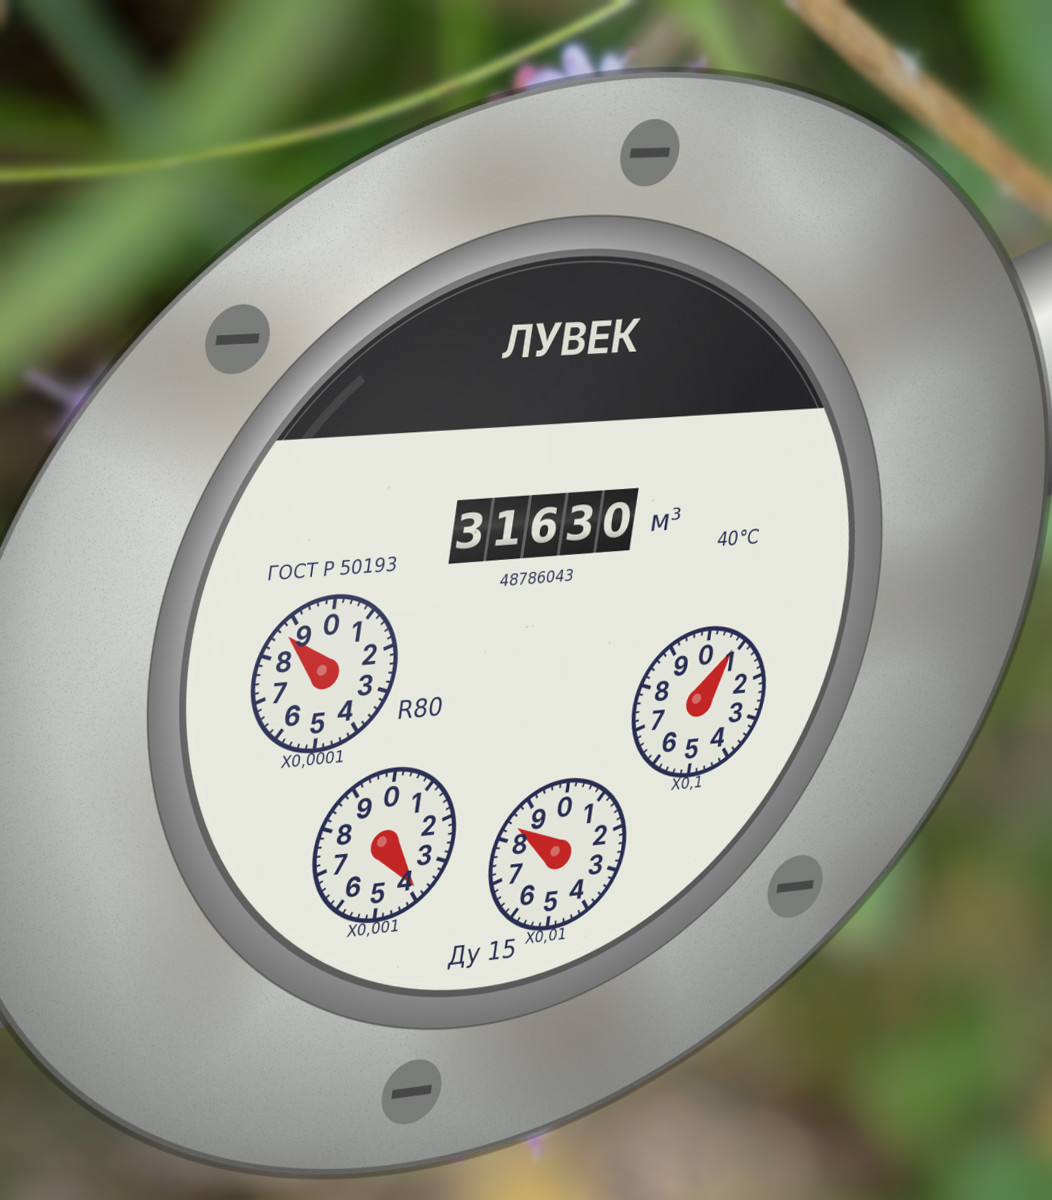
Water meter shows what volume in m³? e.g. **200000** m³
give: **31630.0838** m³
